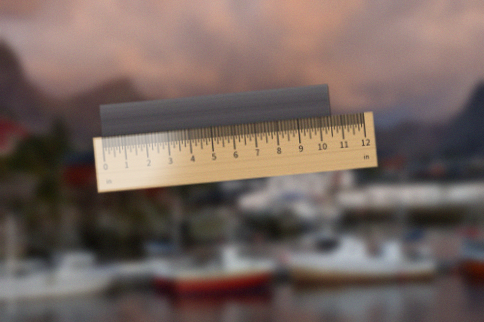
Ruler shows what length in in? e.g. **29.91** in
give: **10.5** in
